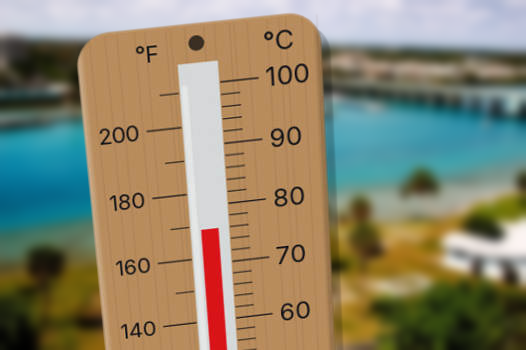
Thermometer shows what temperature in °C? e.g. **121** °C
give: **76** °C
